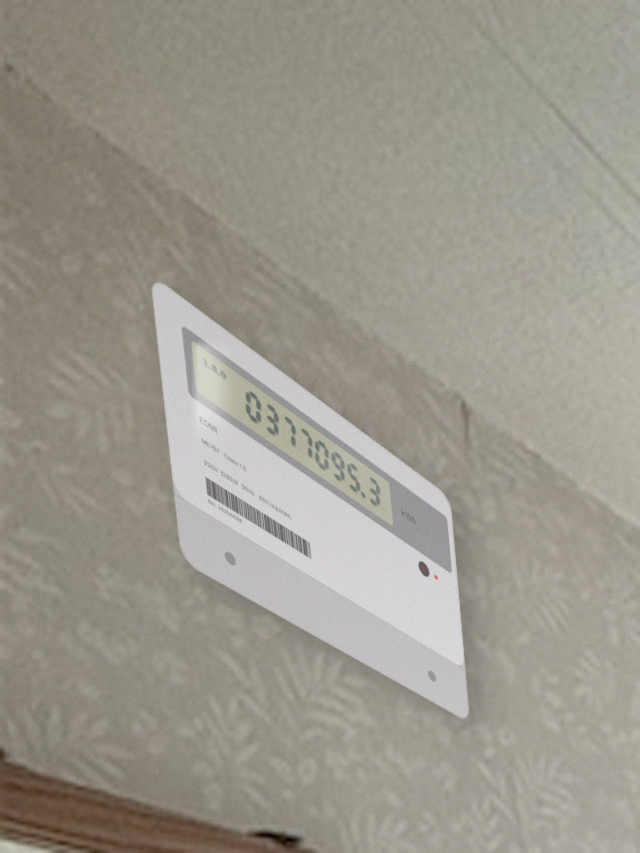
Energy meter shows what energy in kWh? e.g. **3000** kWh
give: **377095.3** kWh
